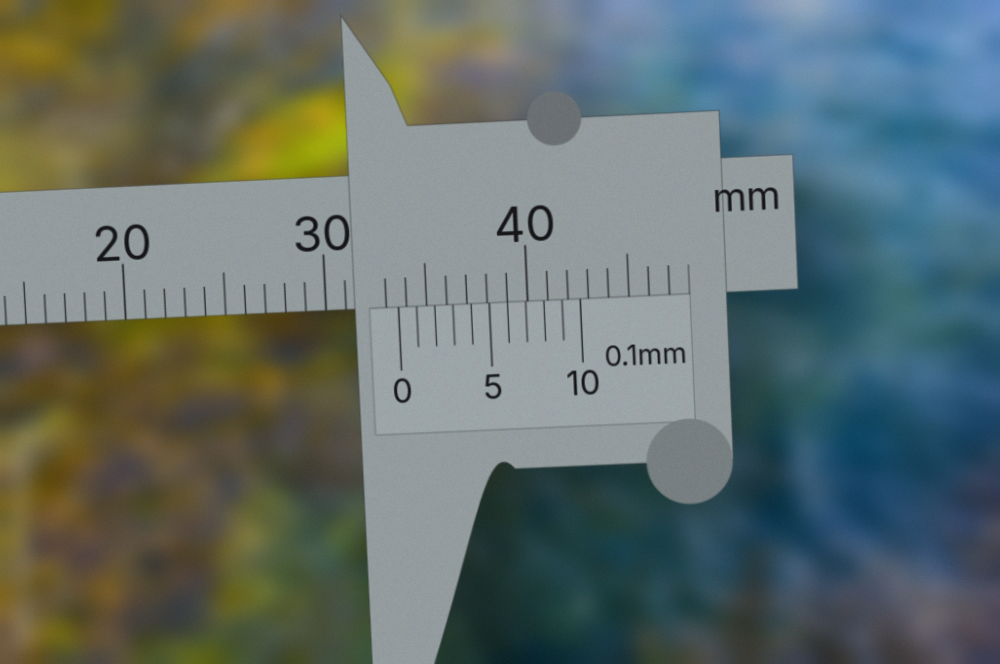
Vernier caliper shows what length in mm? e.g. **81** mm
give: **33.6** mm
